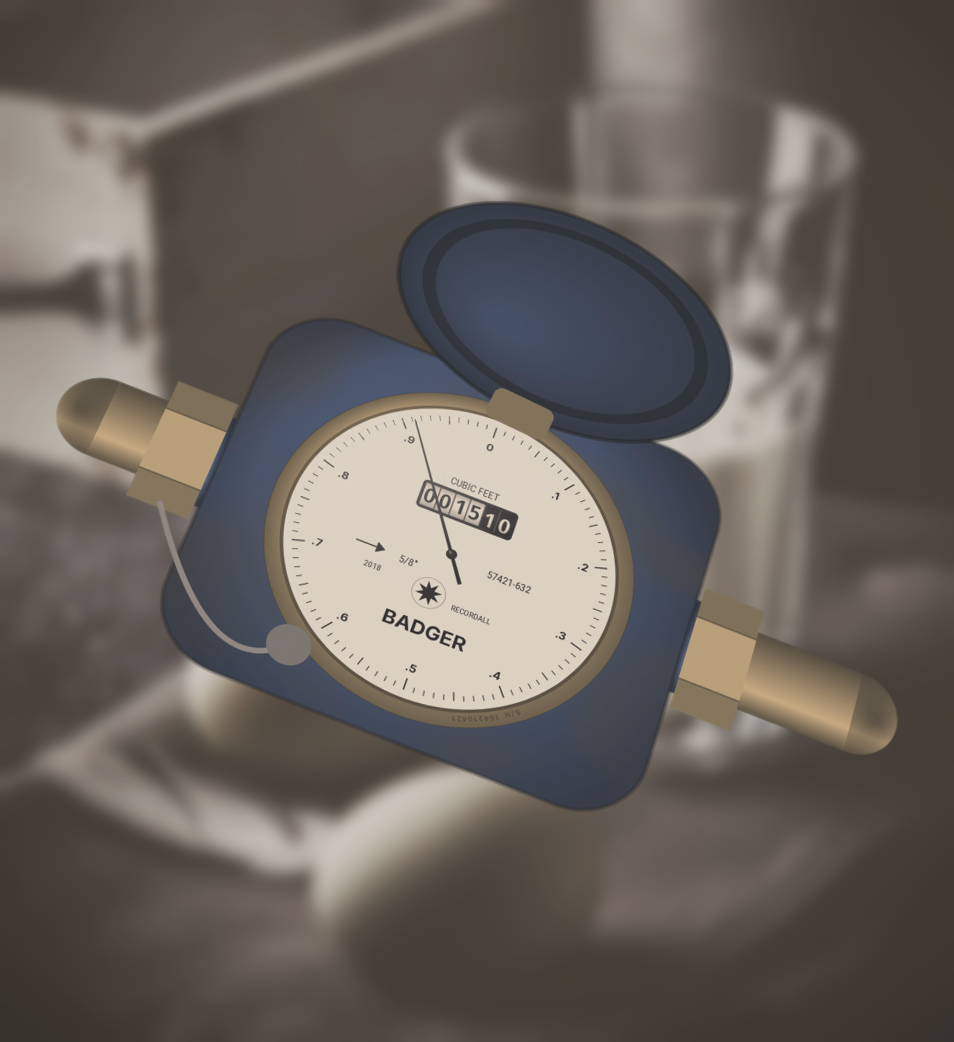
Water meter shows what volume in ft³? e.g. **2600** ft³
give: **1509.91** ft³
